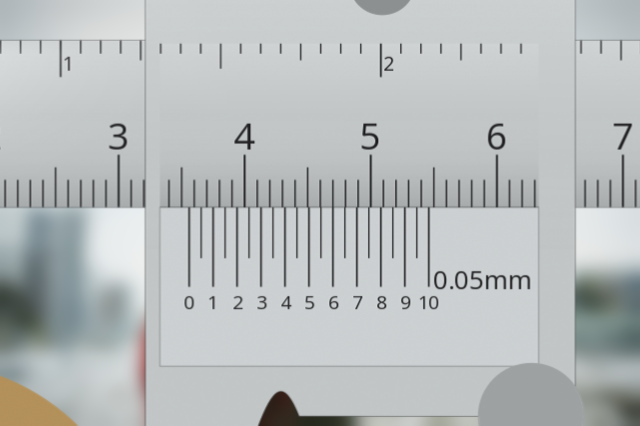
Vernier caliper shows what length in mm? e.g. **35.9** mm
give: **35.6** mm
